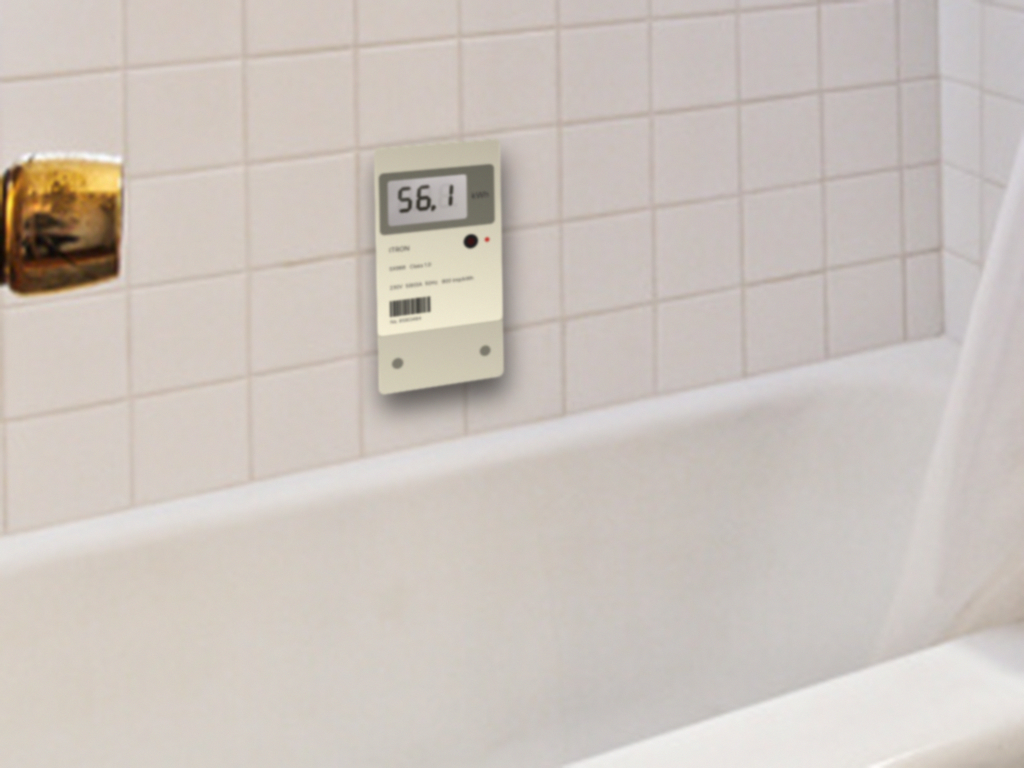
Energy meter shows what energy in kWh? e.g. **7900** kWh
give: **56.1** kWh
